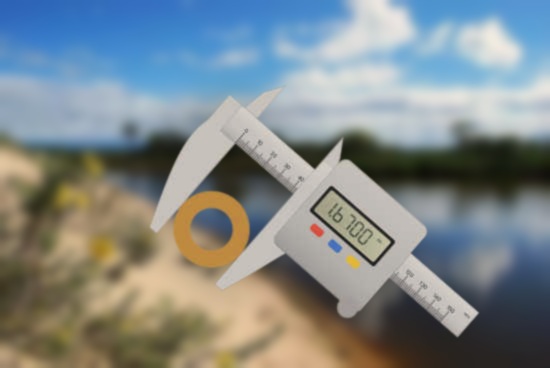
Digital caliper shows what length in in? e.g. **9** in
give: **1.6700** in
